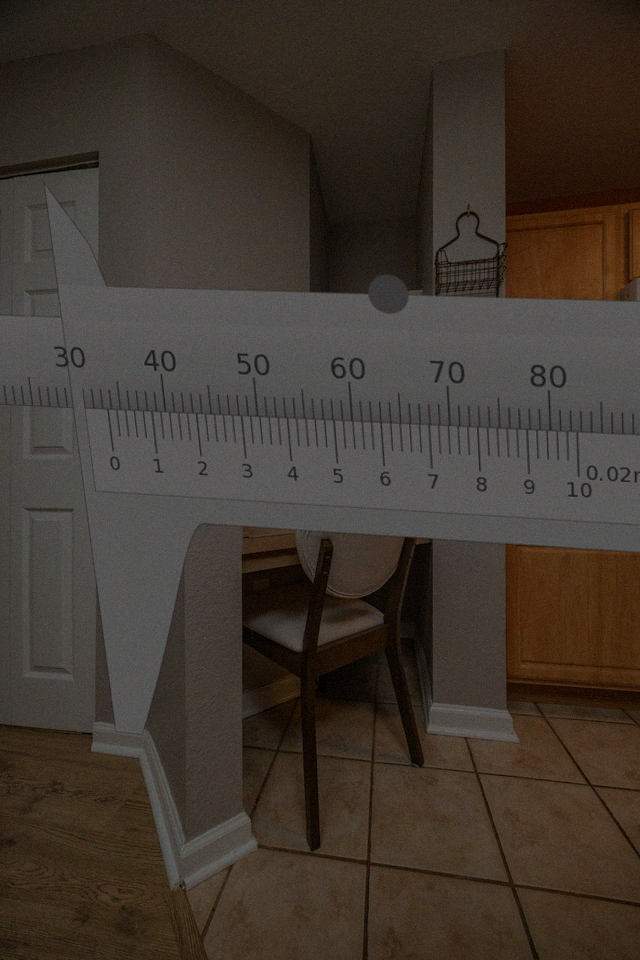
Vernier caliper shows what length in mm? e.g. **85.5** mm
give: **33.6** mm
